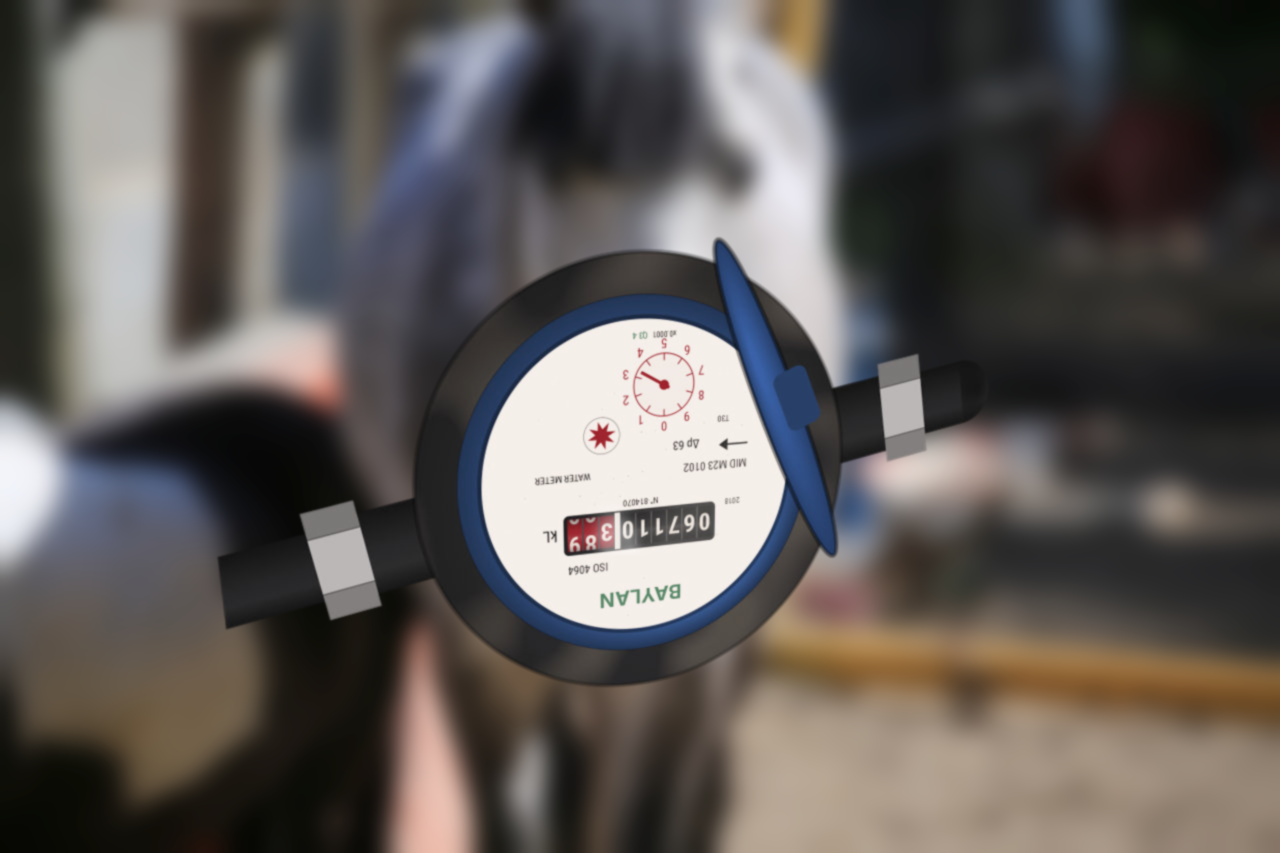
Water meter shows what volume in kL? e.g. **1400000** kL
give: **67110.3893** kL
